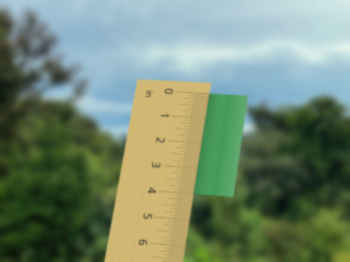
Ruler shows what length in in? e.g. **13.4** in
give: **4** in
